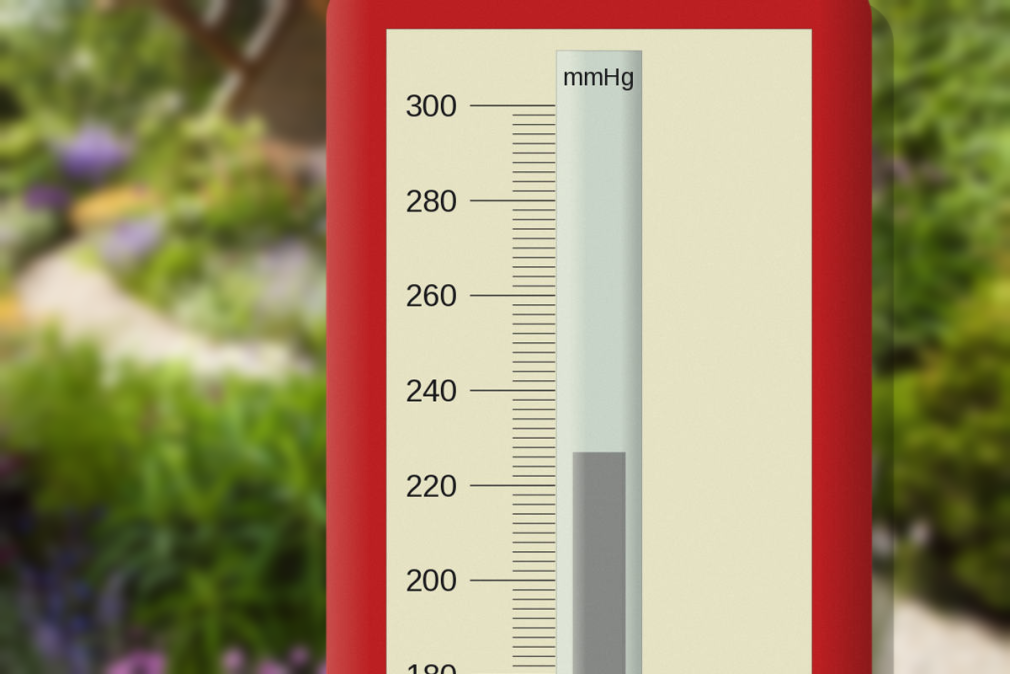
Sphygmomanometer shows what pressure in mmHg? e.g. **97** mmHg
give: **227** mmHg
